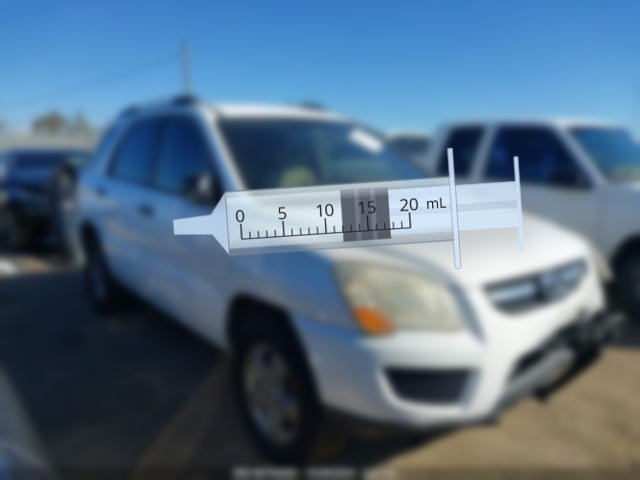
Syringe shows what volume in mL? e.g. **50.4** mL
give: **12** mL
